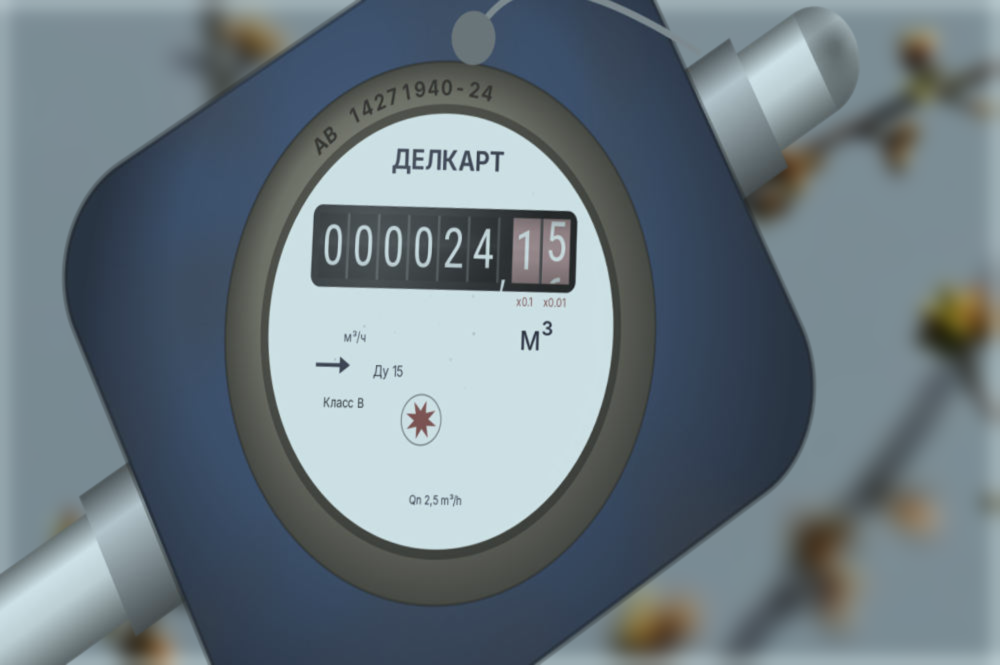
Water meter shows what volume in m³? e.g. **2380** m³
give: **24.15** m³
